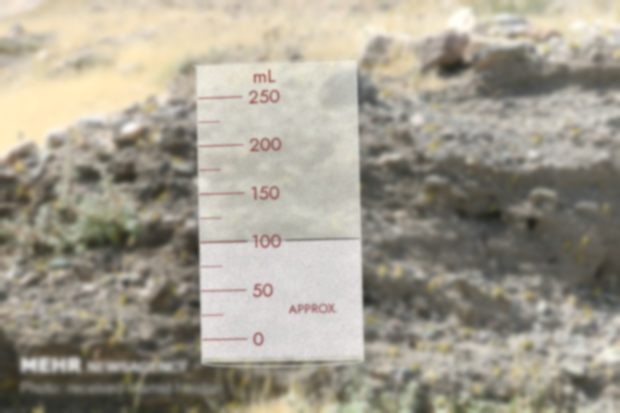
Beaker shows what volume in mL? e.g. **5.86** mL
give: **100** mL
